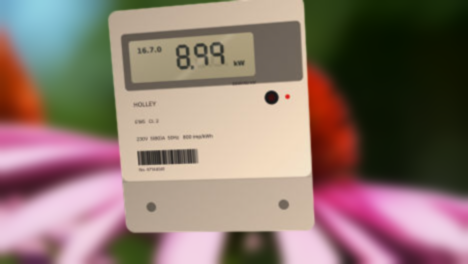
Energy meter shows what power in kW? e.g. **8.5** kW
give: **8.99** kW
